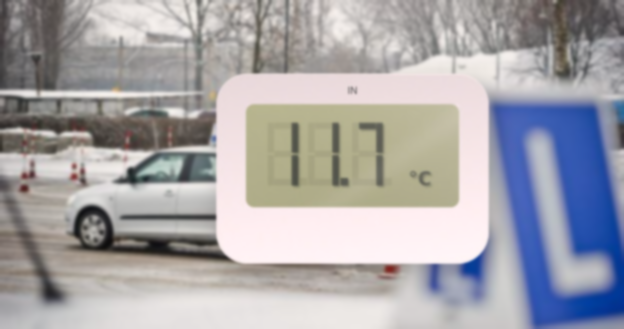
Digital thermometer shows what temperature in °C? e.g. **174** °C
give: **11.7** °C
